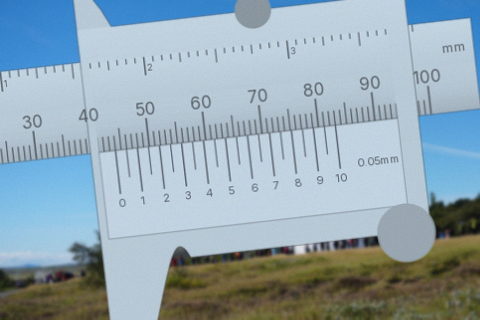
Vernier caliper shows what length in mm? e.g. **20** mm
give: **44.0** mm
